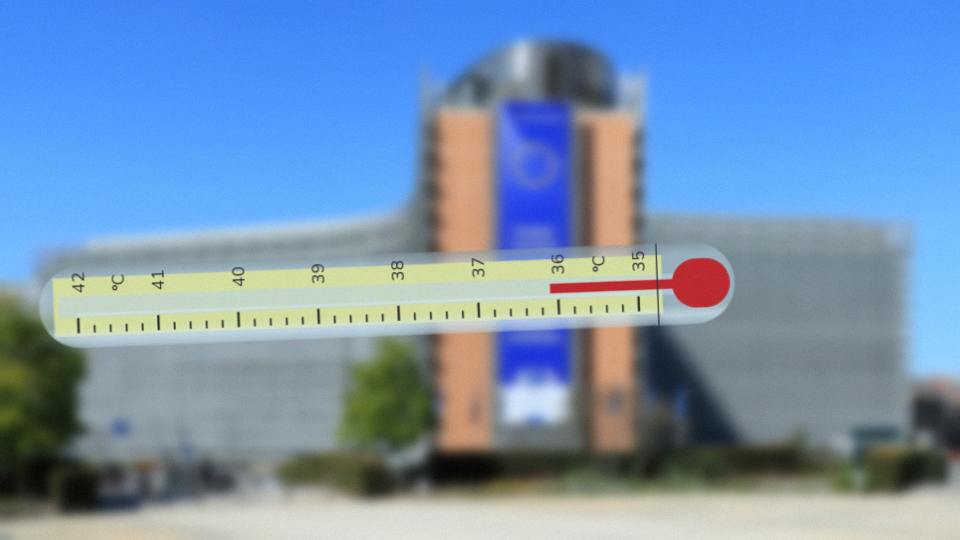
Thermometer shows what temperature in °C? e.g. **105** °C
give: **36.1** °C
